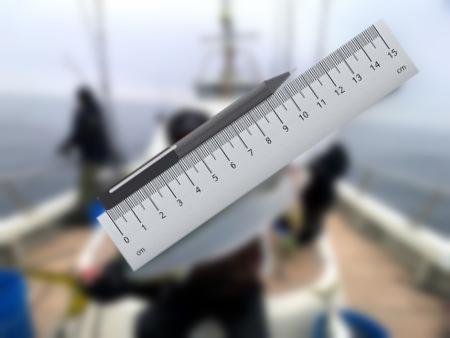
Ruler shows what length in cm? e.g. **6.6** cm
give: **11** cm
